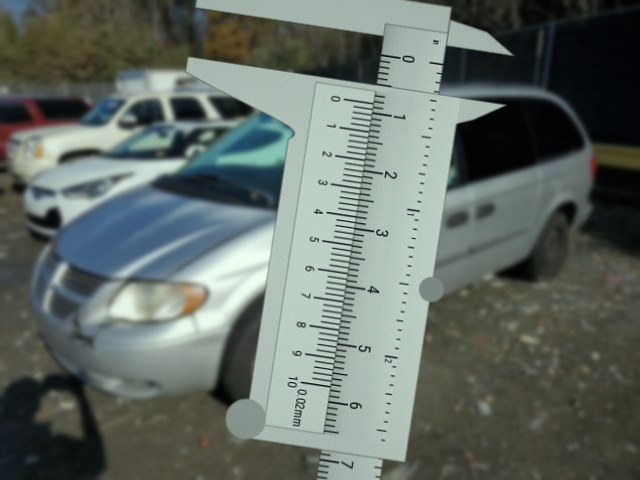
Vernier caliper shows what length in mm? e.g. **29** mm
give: **8.4** mm
